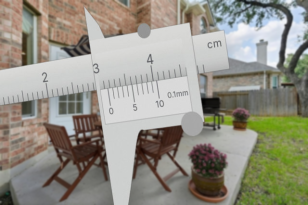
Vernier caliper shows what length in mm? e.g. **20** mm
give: **31.6** mm
